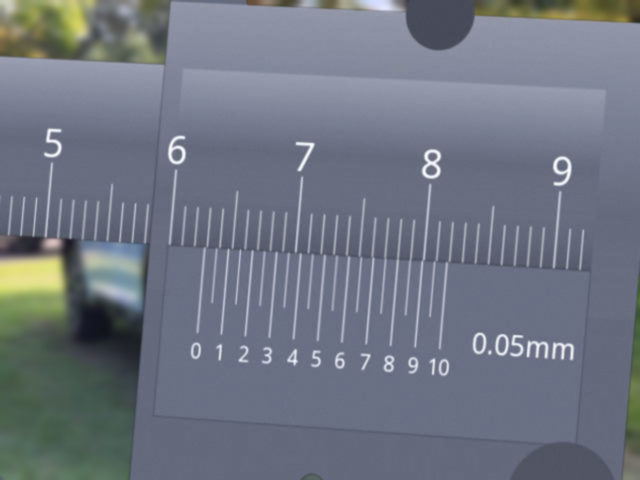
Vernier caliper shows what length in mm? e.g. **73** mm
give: **62.8** mm
